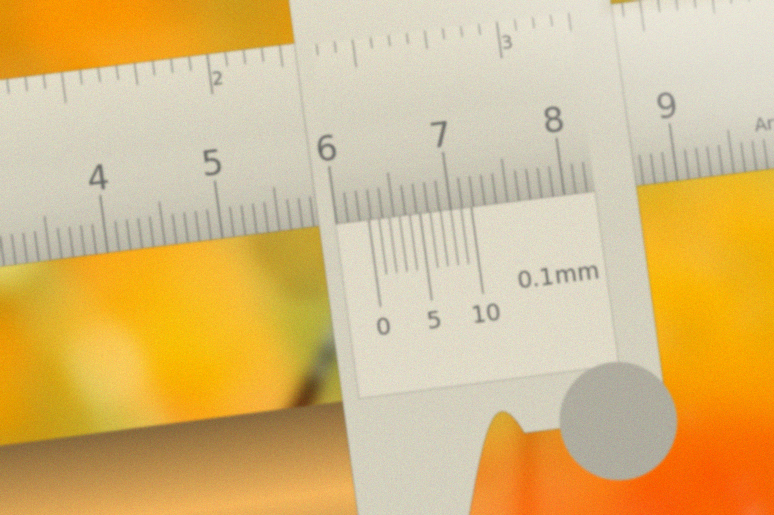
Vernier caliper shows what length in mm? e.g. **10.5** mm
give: **62.8** mm
